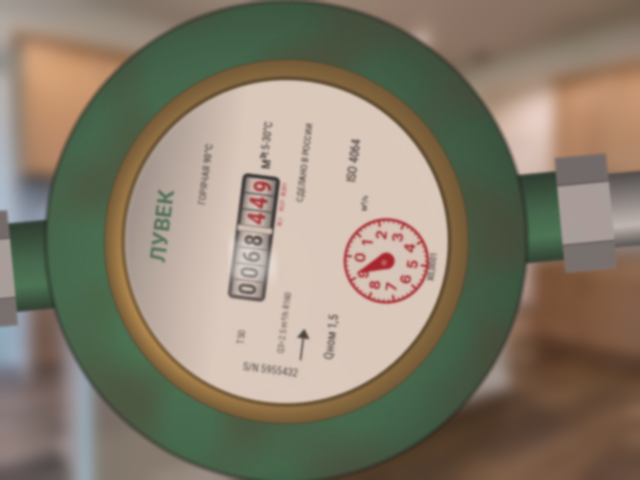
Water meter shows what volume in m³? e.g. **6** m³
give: **68.4489** m³
